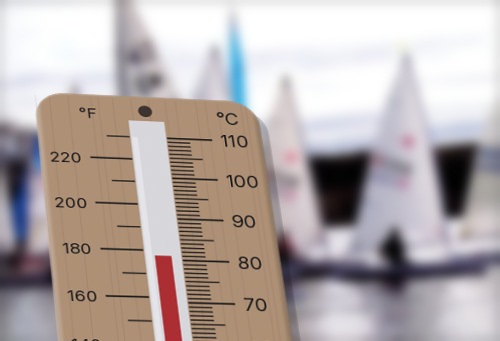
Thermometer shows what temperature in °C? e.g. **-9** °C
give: **81** °C
